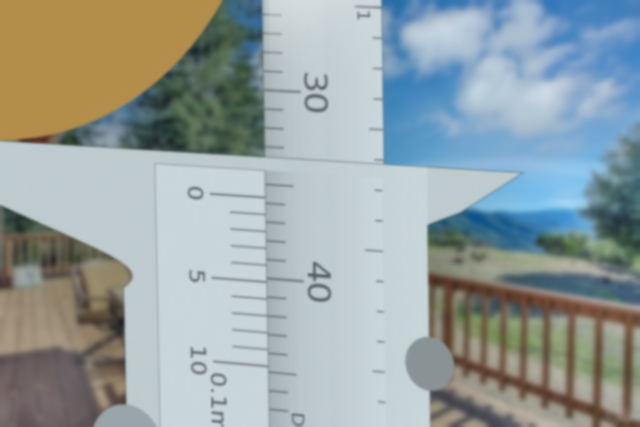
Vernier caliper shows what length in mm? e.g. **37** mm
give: **35.7** mm
